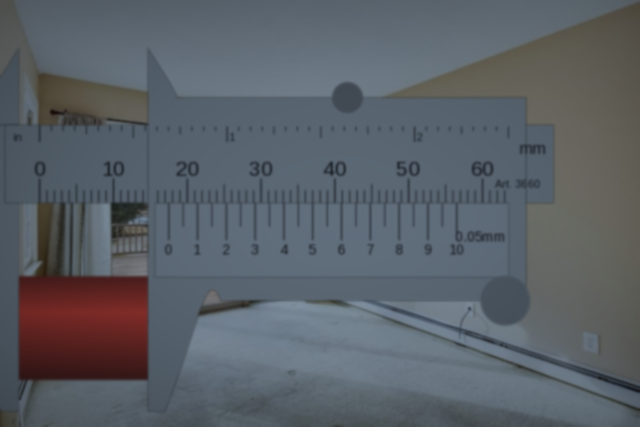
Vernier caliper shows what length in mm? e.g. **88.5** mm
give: **17.5** mm
